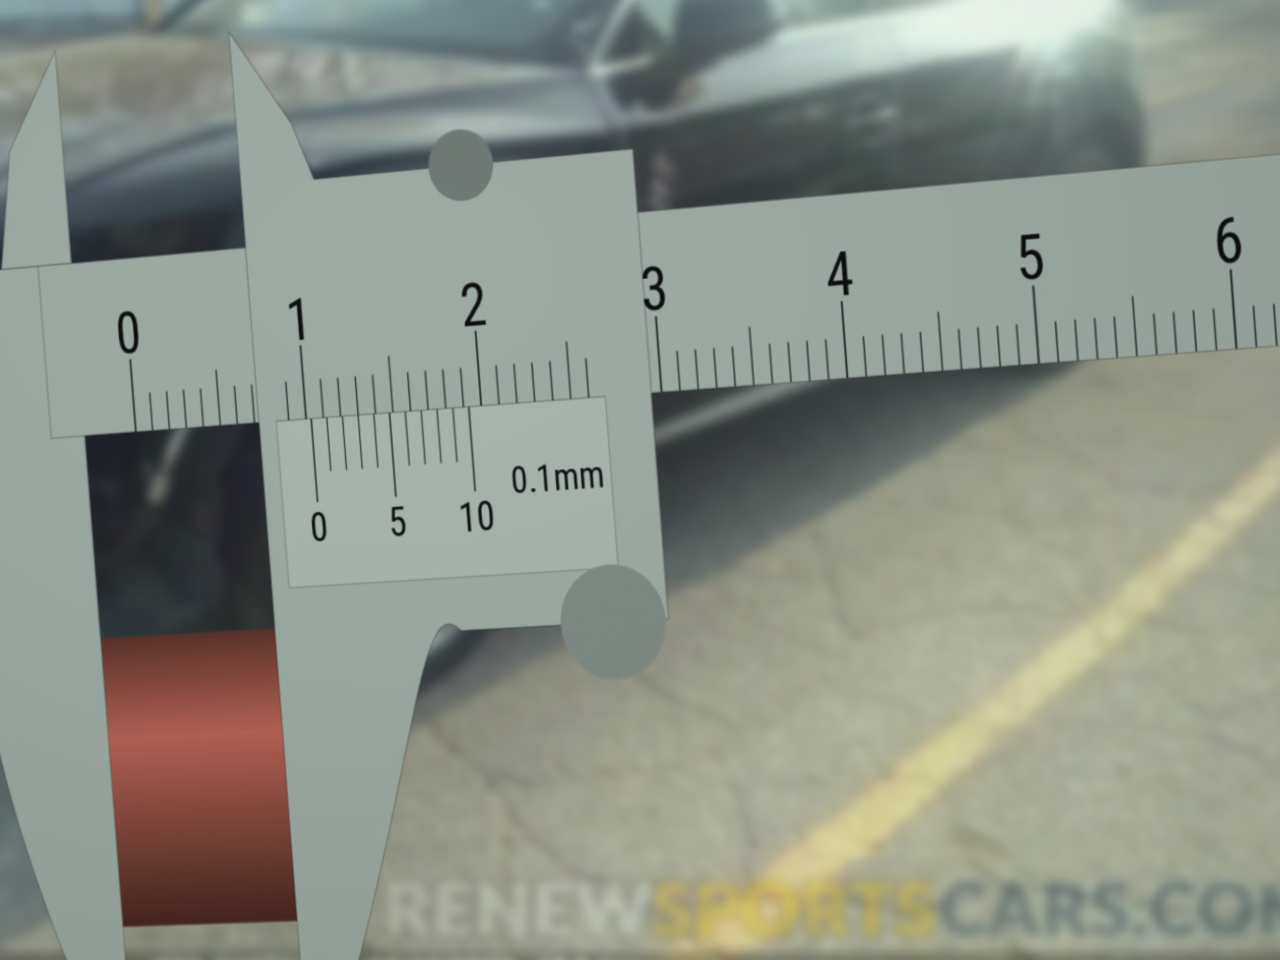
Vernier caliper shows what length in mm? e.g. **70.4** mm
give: **10.3** mm
